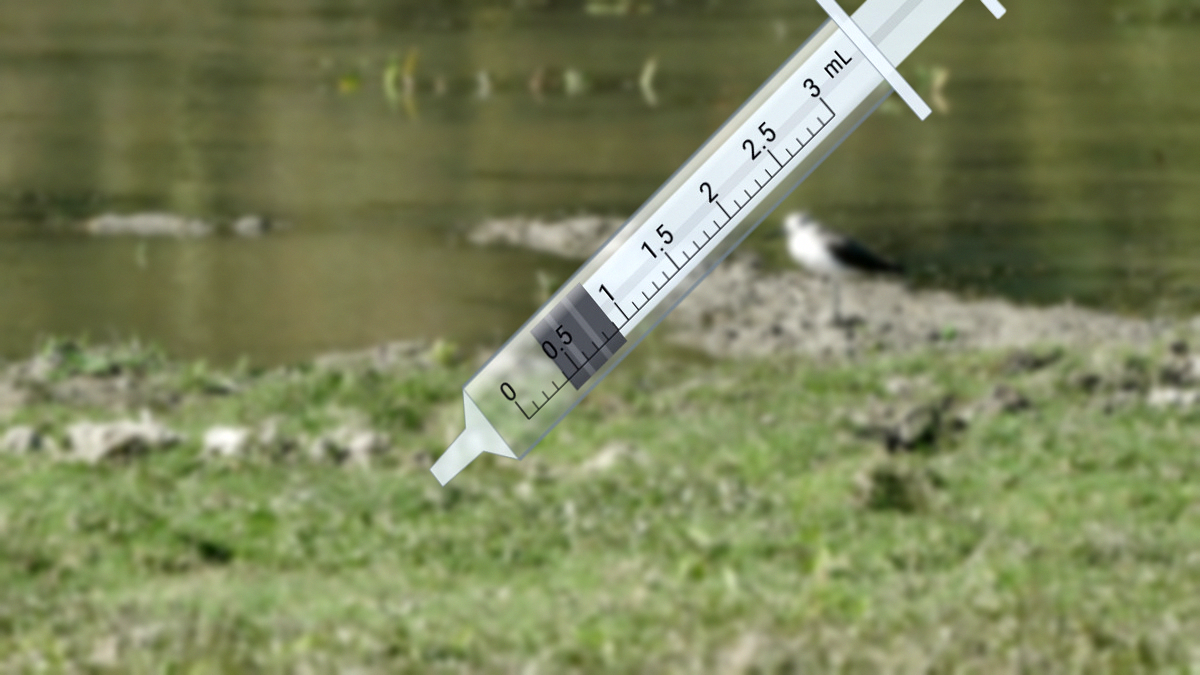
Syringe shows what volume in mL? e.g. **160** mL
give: **0.4** mL
